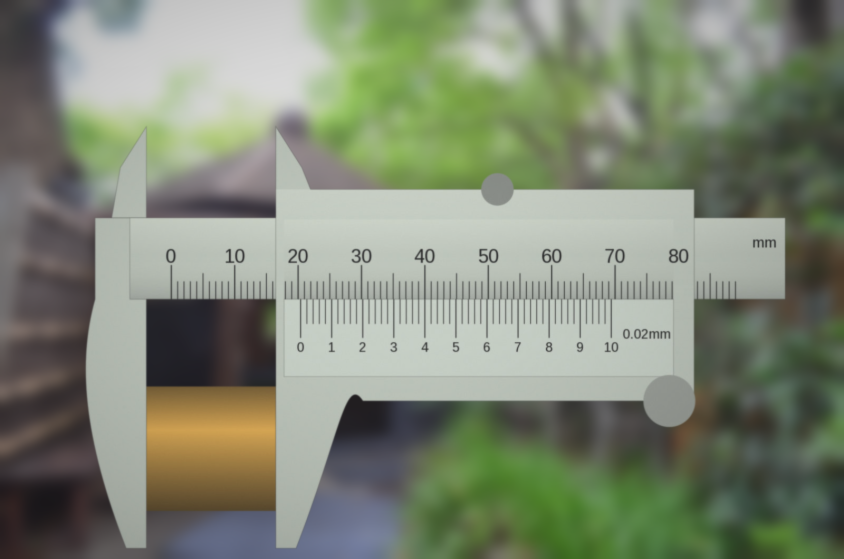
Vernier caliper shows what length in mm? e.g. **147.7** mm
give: **20.4** mm
